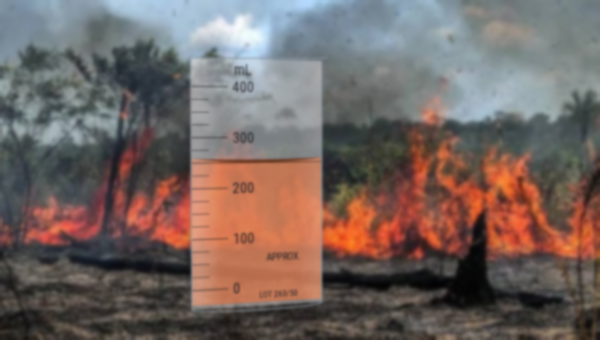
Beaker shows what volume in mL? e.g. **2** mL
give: **250** mL
